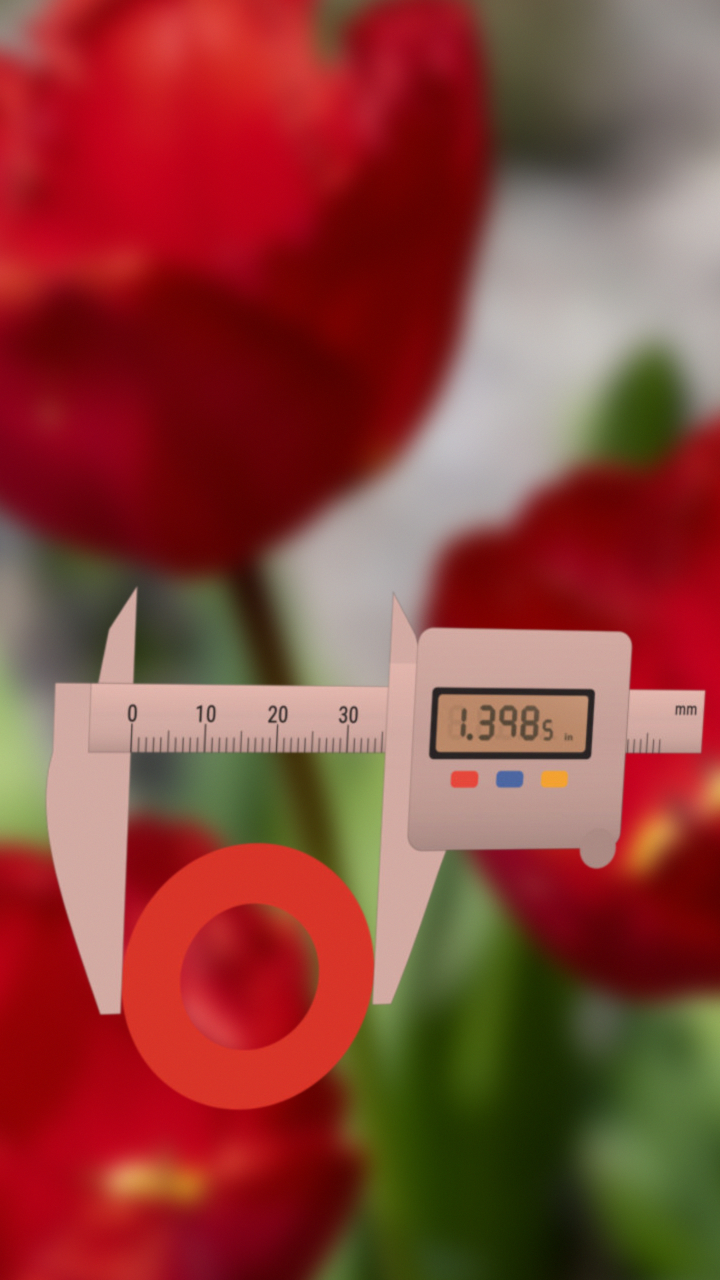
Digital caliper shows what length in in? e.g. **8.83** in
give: **1.3985** in
